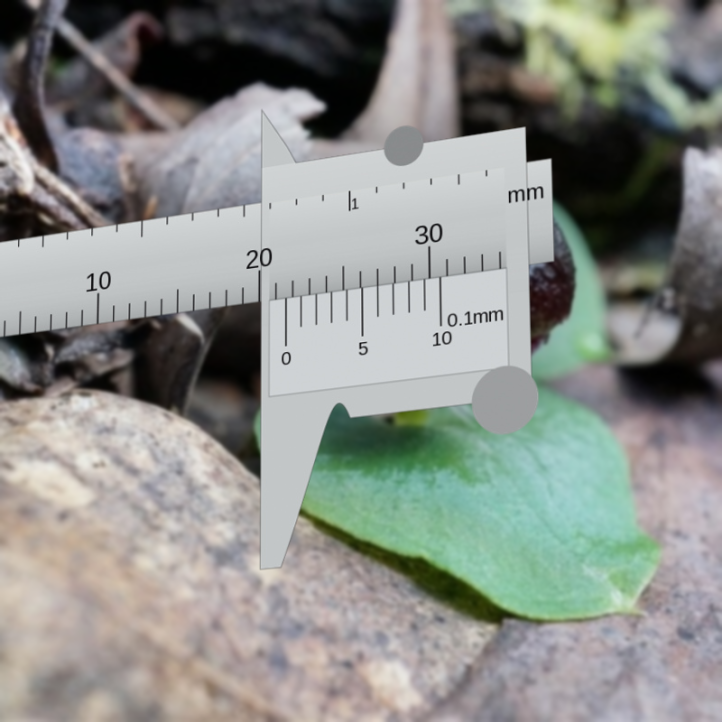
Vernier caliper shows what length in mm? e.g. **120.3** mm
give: **21.6** mm
